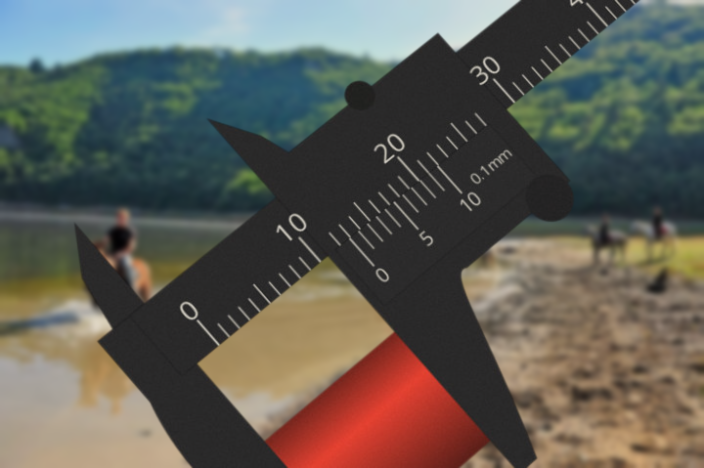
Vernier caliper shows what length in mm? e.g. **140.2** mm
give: **12.9** mm
